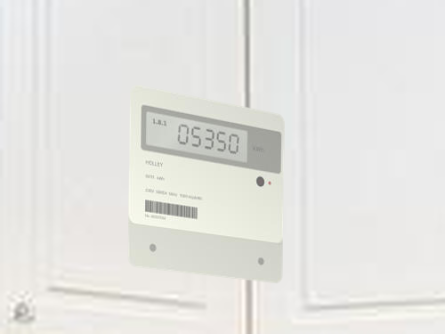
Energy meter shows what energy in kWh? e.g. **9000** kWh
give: **5350** kWh
